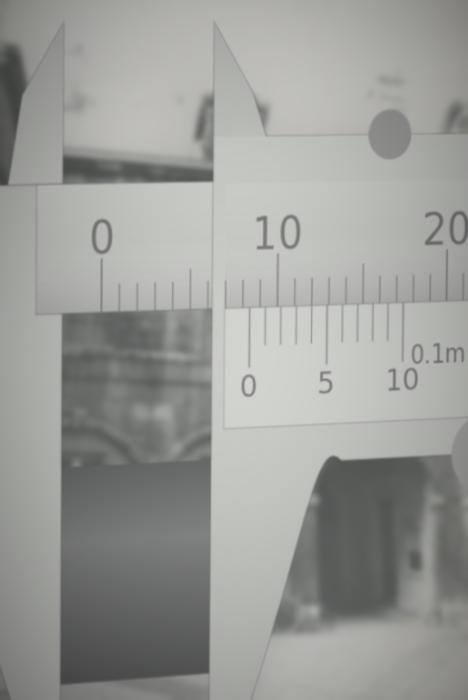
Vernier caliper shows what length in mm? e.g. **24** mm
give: **8.4** mm
